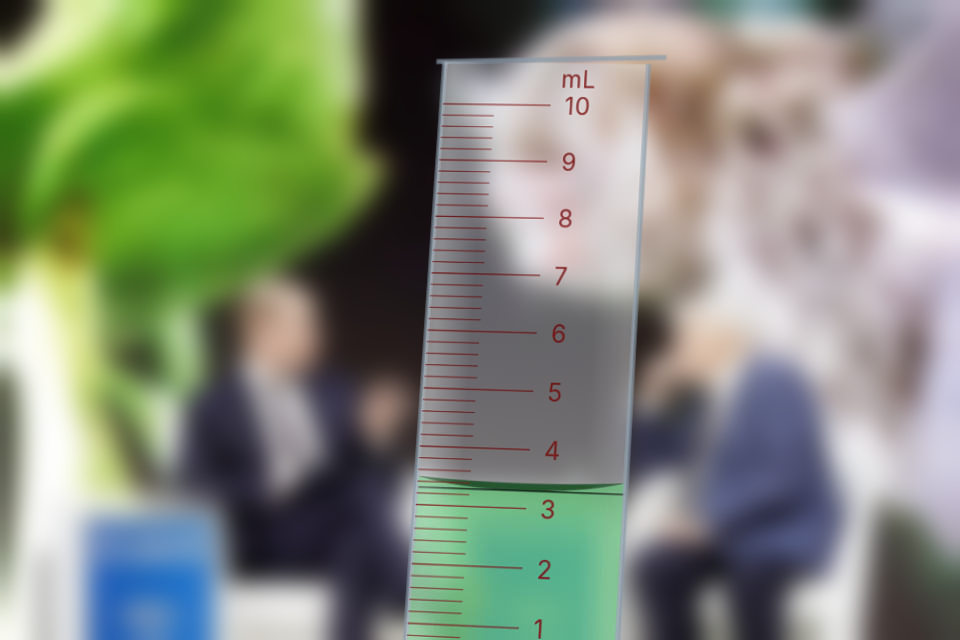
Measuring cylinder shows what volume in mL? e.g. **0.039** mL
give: **3.3** mL
